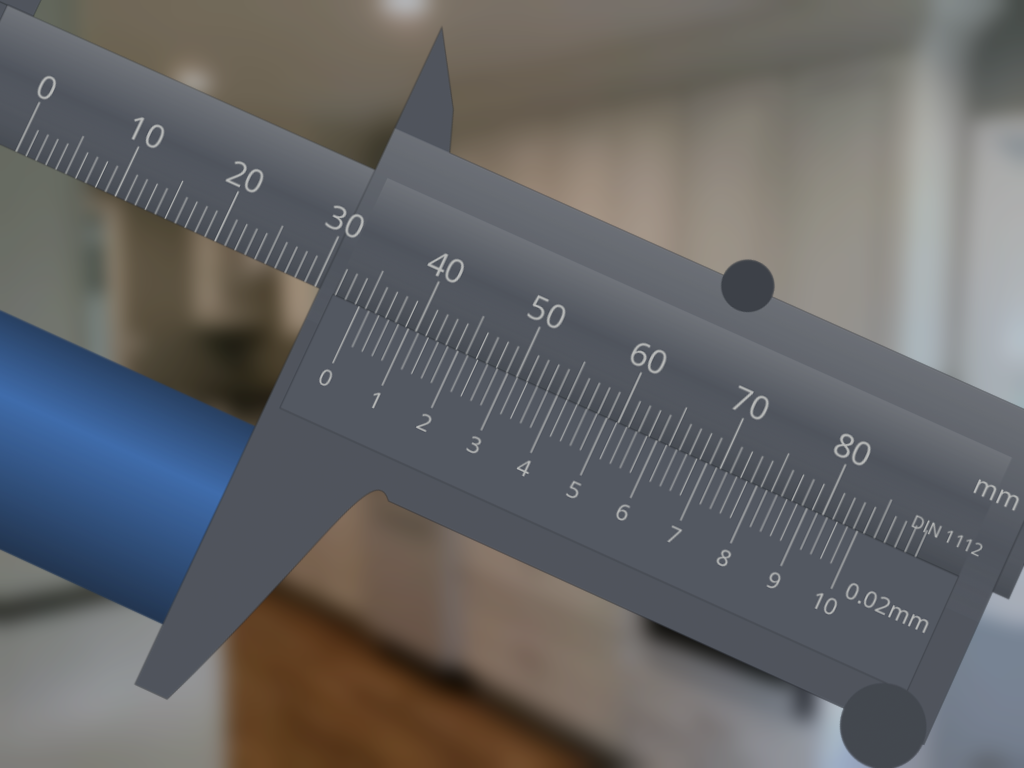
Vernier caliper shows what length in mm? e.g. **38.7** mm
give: **34.4** mm
